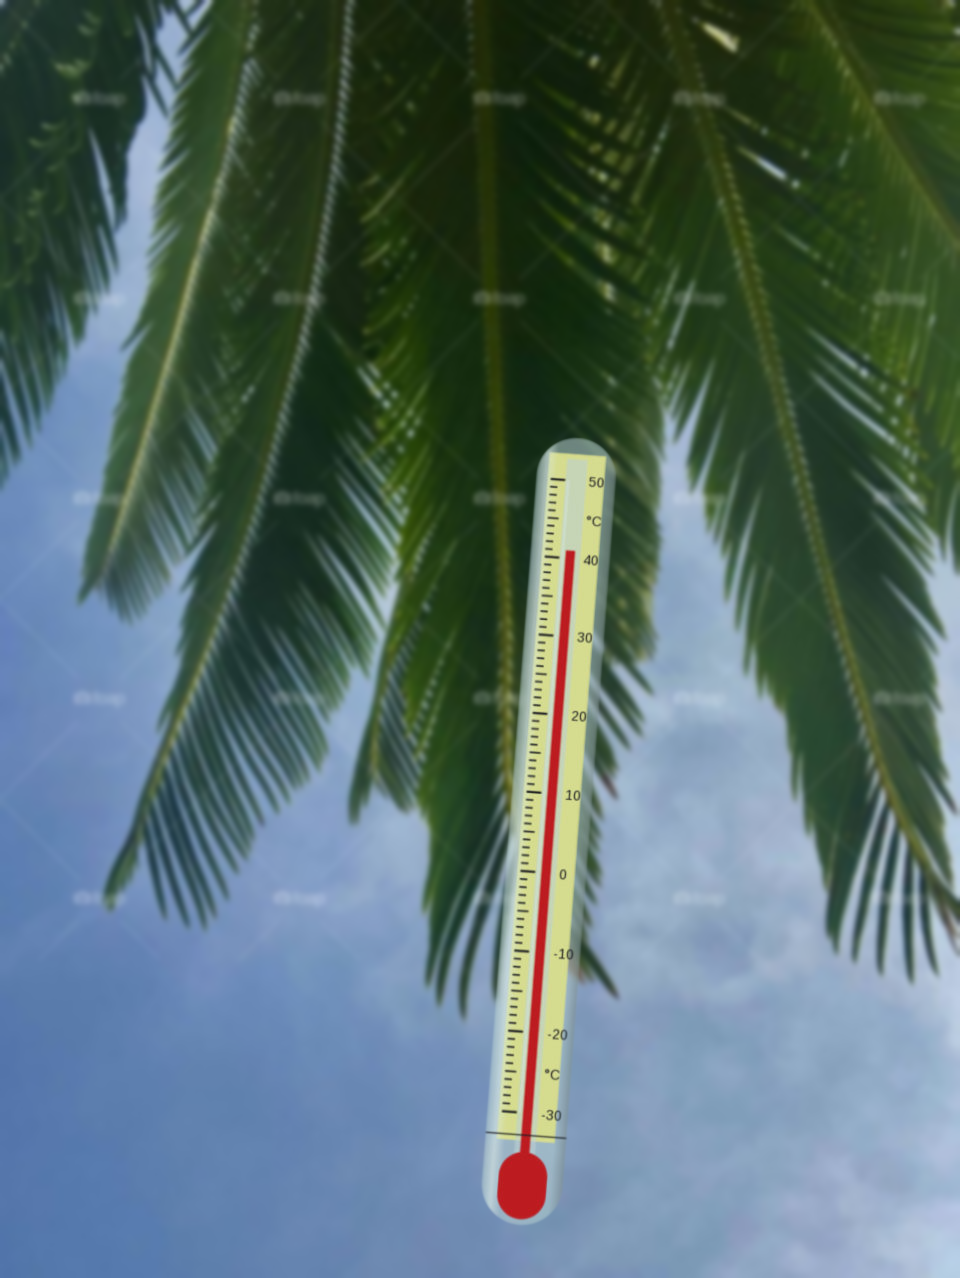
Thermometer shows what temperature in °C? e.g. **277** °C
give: **41** °C
